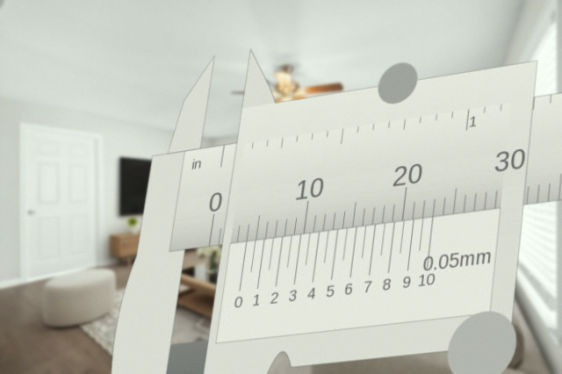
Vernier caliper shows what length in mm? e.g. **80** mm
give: **4.0** mm
